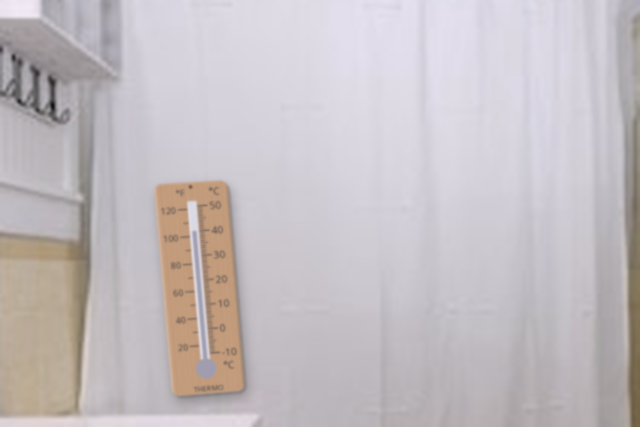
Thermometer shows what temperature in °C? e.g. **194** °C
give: **40** °C
